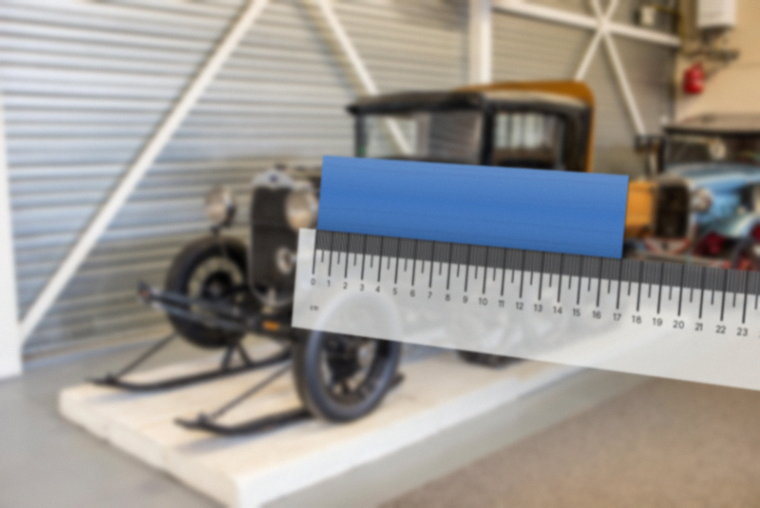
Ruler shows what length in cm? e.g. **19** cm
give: **17** cm
